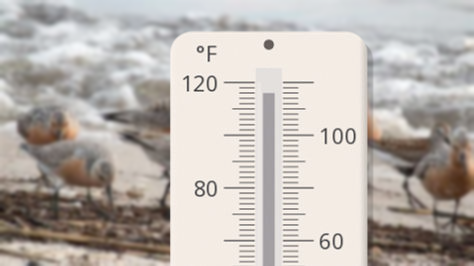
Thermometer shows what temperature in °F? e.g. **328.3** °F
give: **116** °F
